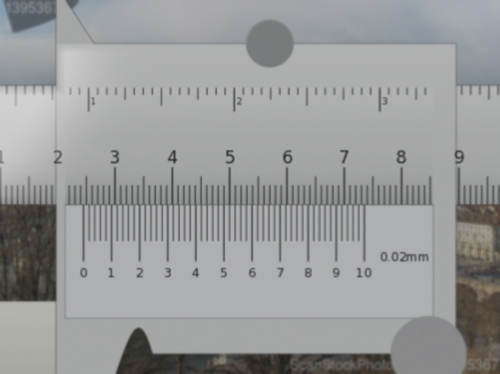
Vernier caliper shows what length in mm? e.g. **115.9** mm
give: **24.5** mm
